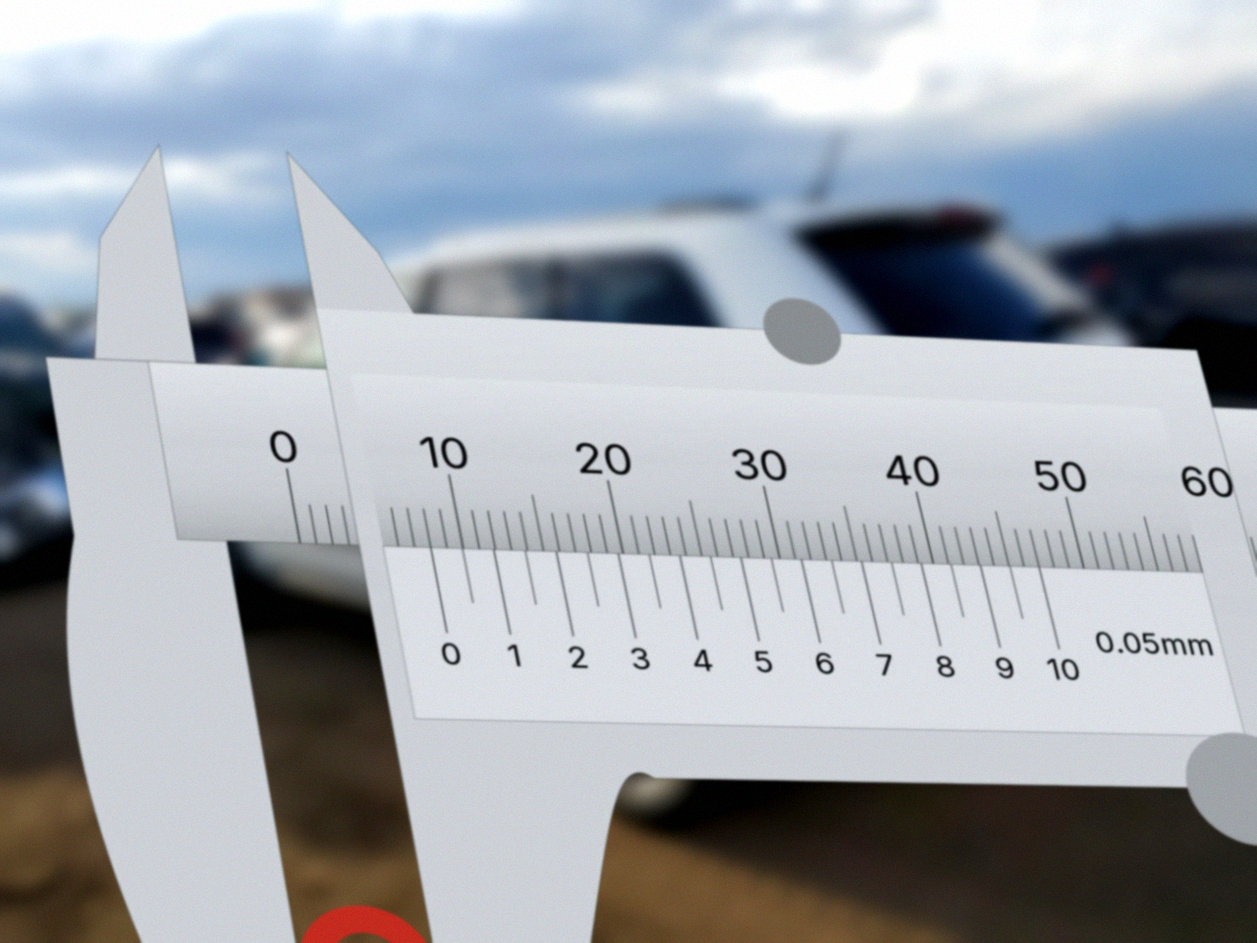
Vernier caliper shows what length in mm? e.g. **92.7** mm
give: **8.0** mm
